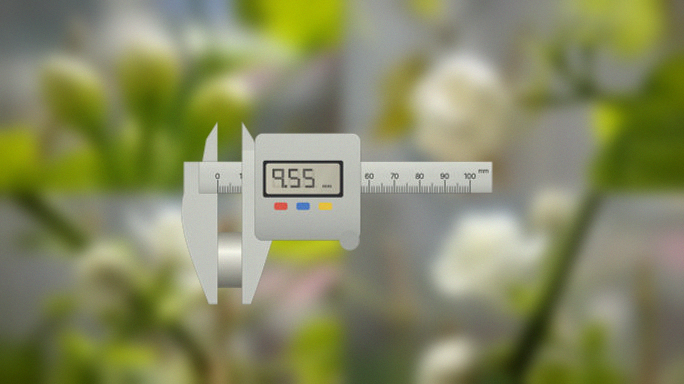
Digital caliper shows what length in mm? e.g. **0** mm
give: **9.55** mm
